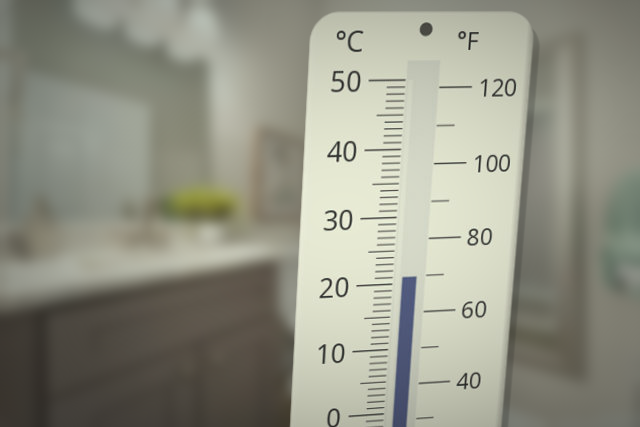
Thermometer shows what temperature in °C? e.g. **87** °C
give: **21** °C
